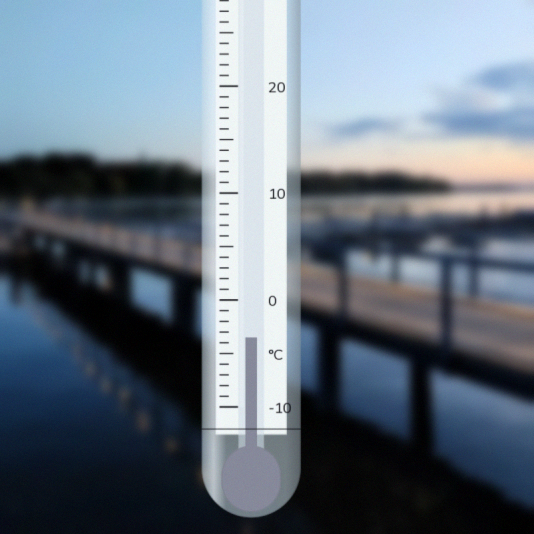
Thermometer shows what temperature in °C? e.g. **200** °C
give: **-3.5** °C
